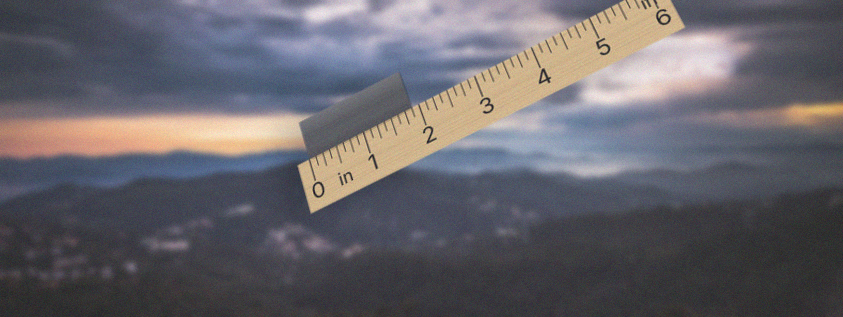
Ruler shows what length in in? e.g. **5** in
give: **1.875** in
